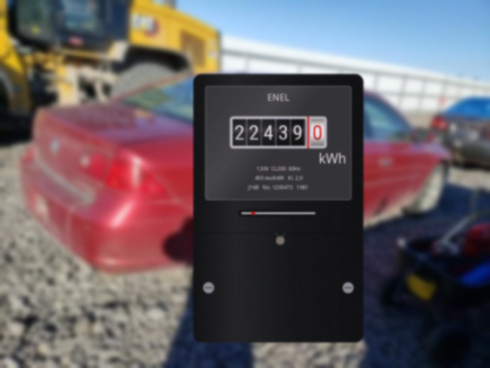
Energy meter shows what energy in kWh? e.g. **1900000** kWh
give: **22439.0** kWh
